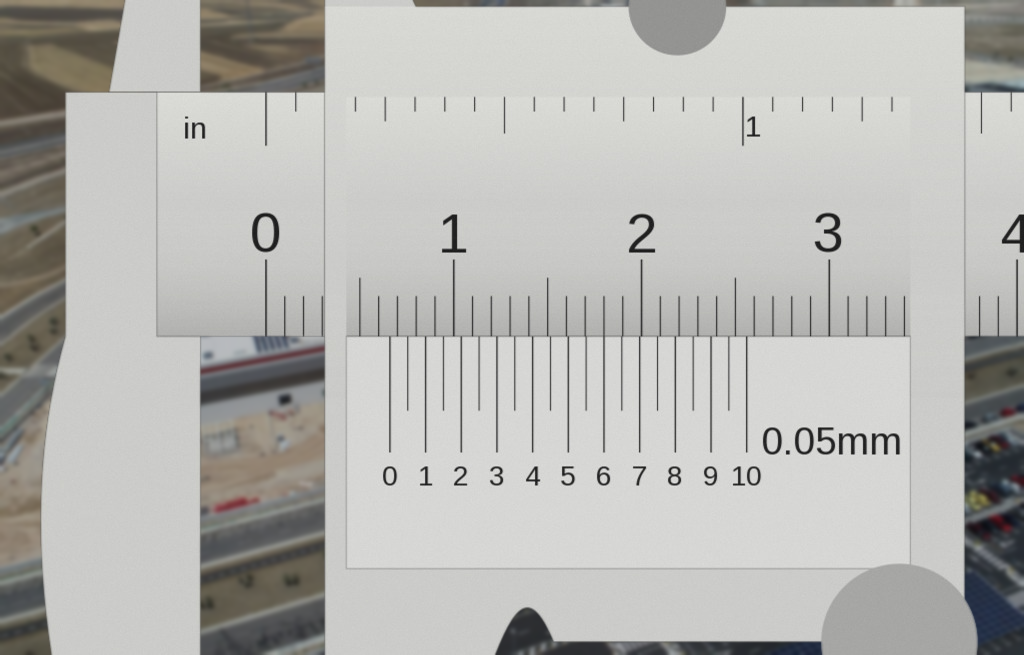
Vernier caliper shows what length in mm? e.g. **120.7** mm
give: **6.6** mm
